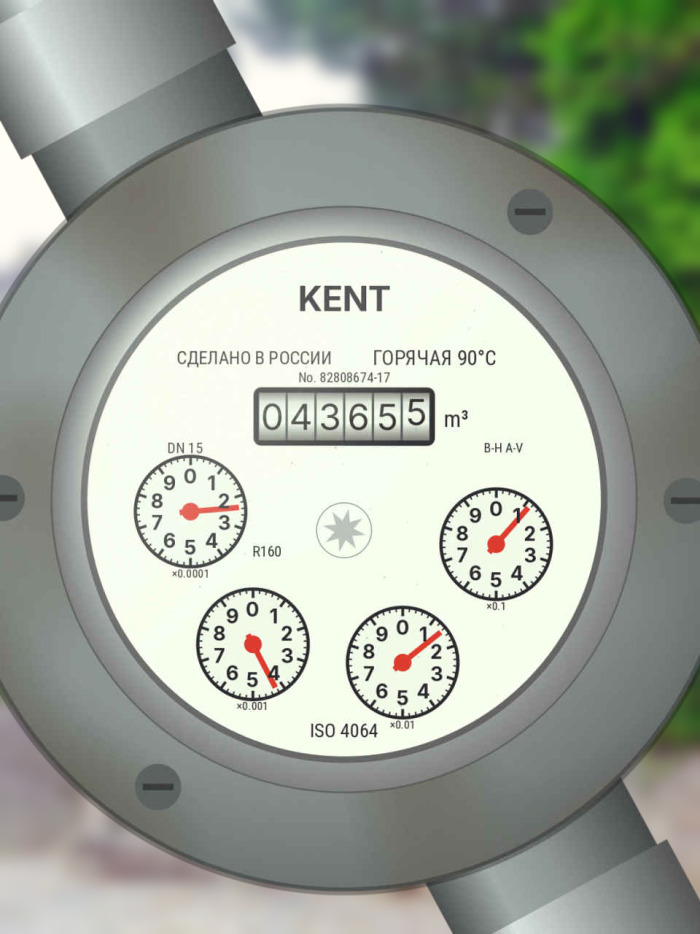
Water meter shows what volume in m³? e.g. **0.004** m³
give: **43655.1142** m³
